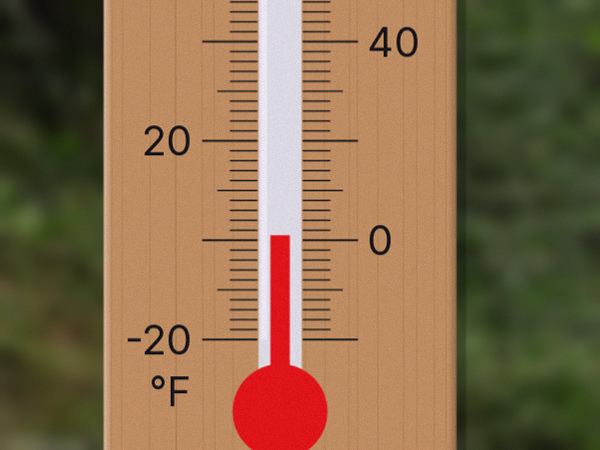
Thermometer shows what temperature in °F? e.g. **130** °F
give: **1** °F
